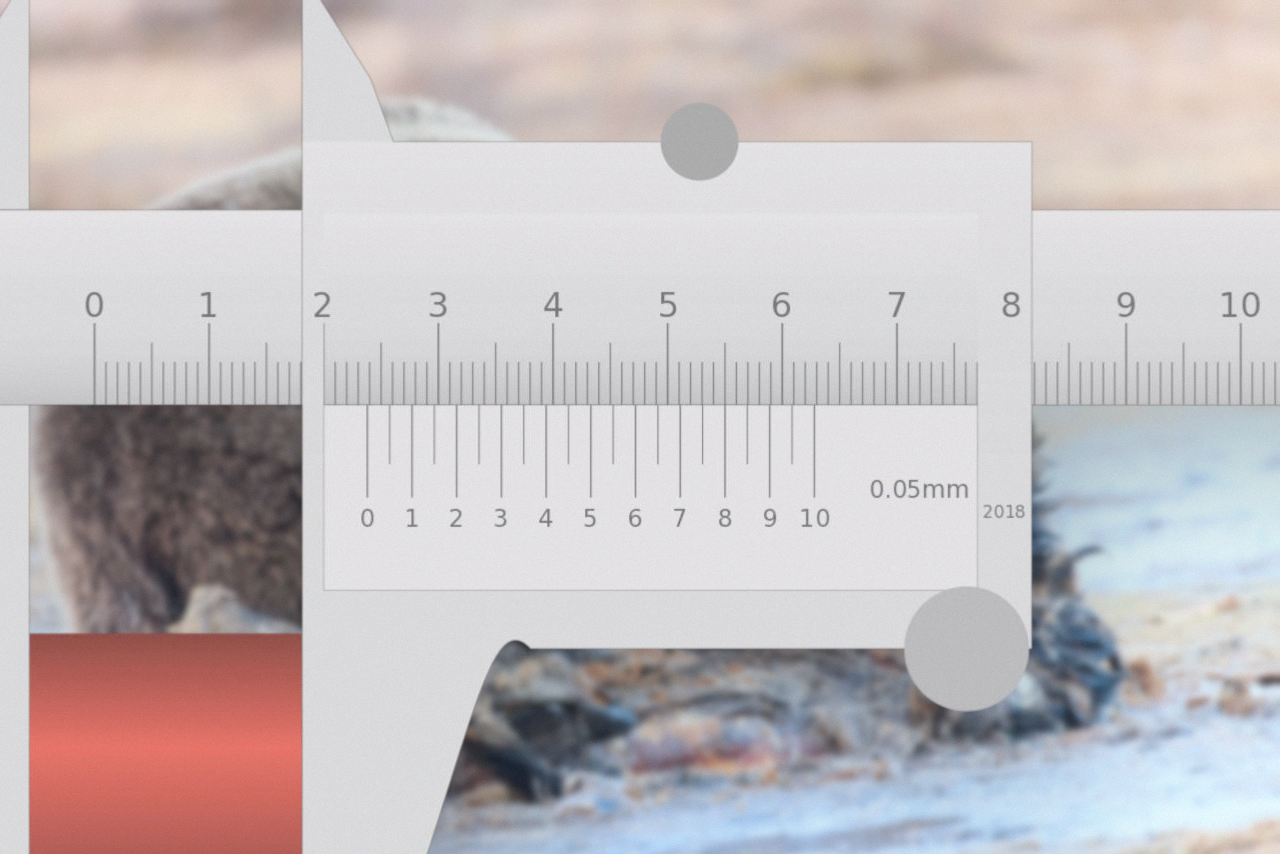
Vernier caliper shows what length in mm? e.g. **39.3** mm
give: **23.8** mm
